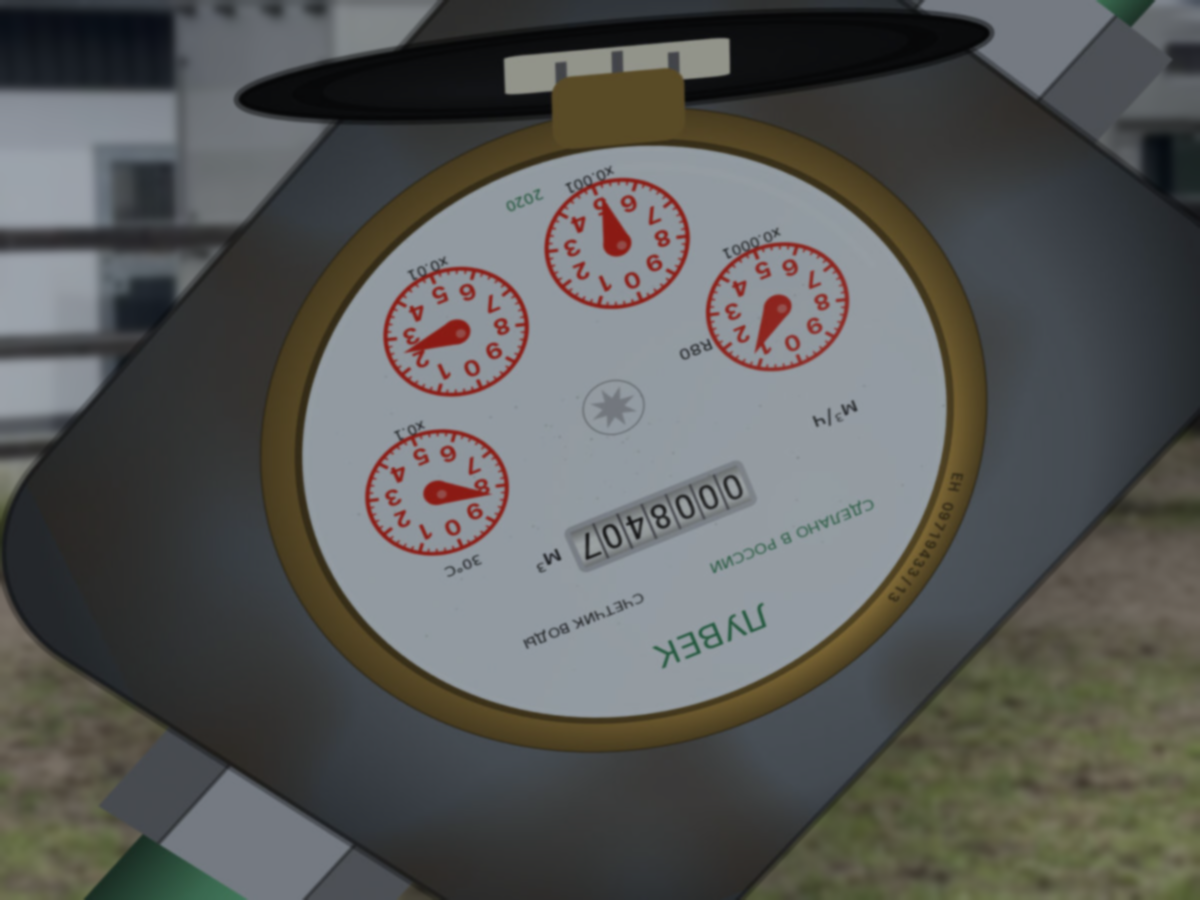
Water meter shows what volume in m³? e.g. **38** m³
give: **8407.8251** m³
